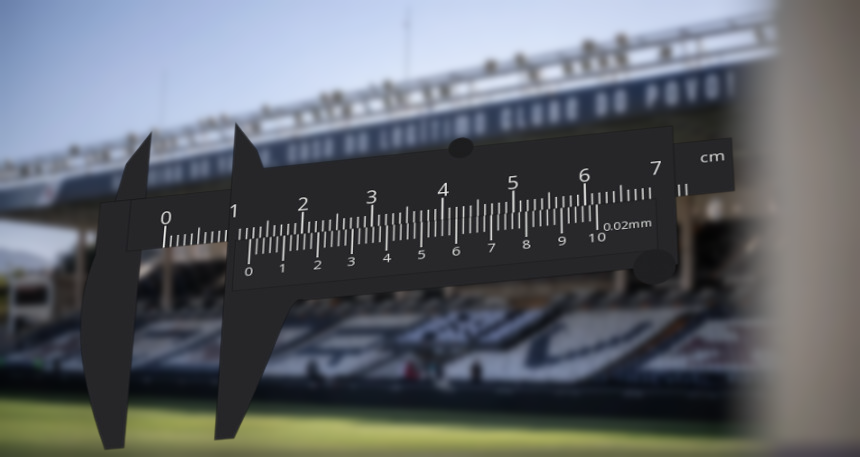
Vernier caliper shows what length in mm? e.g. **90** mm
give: **12.6** mm
